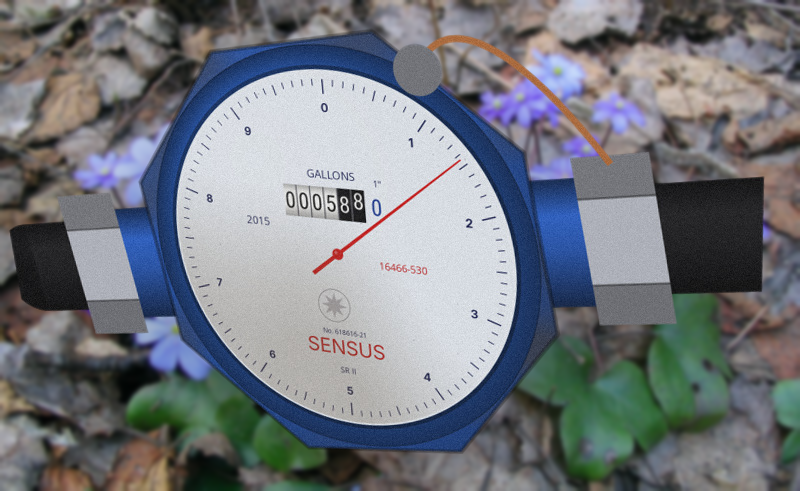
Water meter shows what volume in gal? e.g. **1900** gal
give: **5881.4** gal
